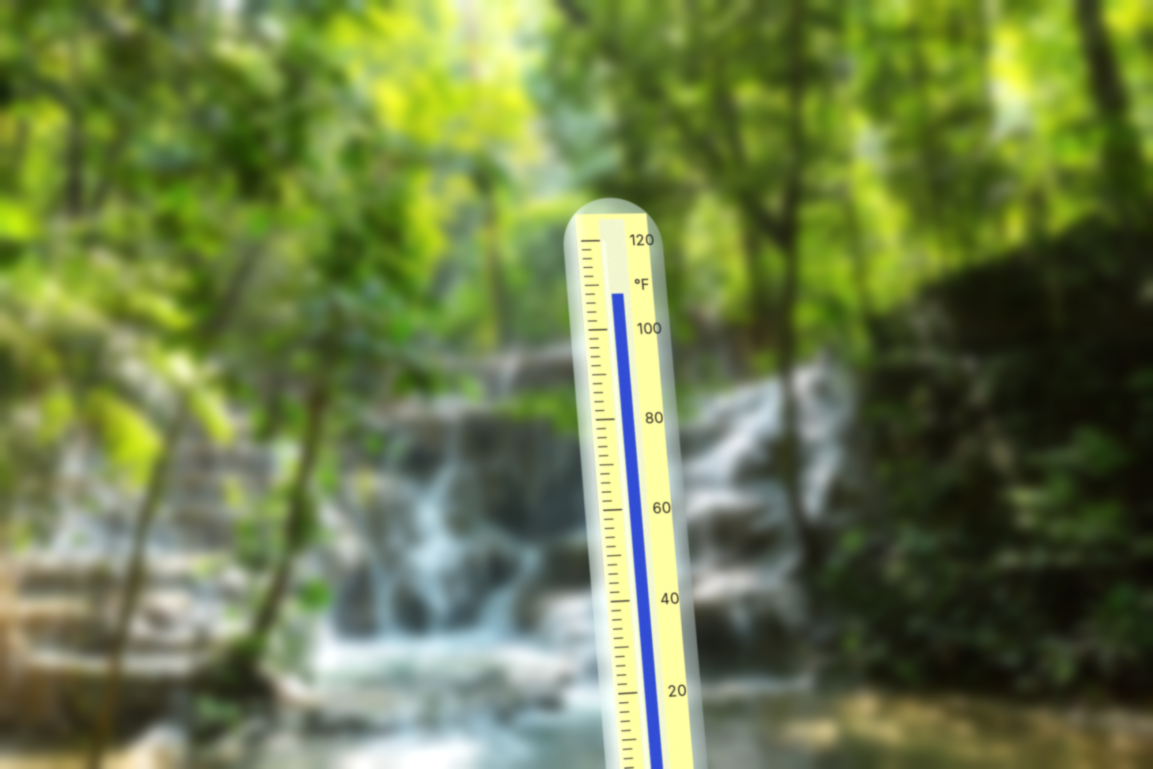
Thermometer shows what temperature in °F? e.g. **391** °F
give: **108** °F
